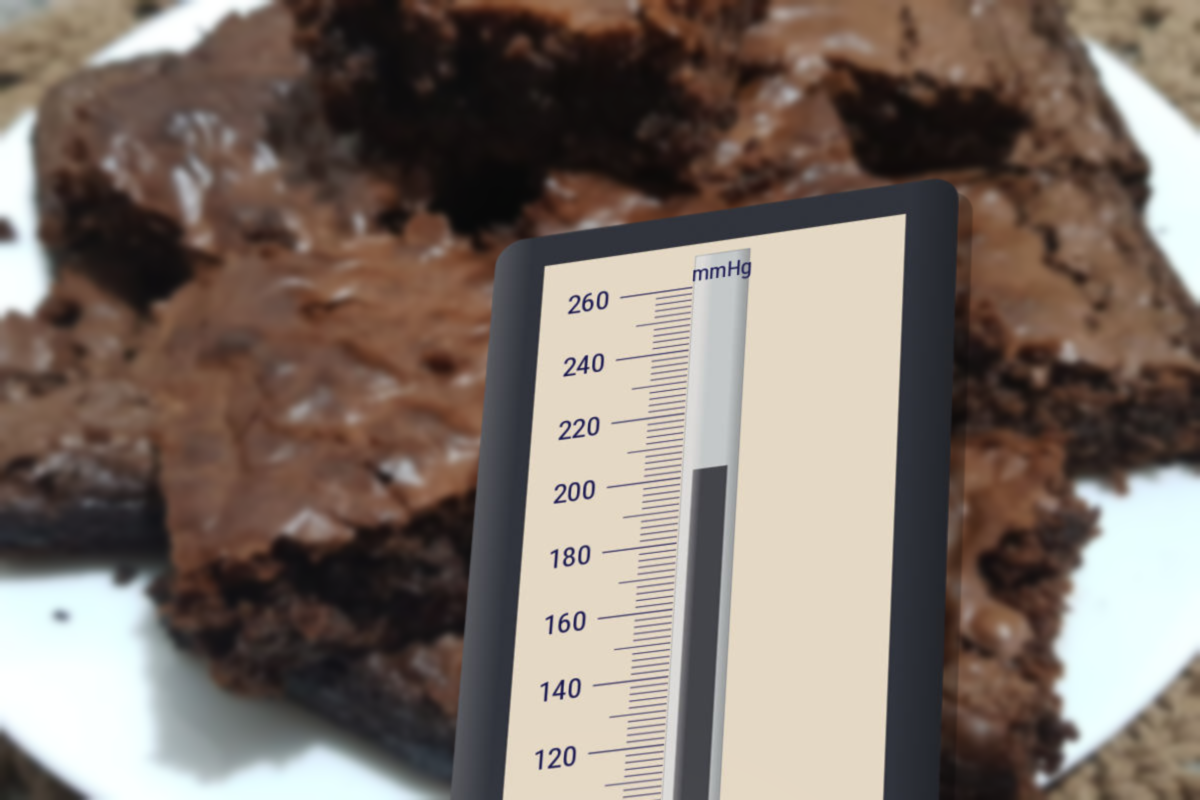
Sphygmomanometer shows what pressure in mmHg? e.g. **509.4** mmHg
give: **202** mmHg
